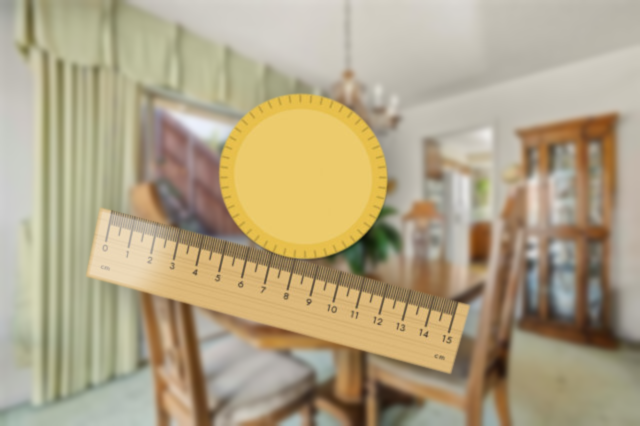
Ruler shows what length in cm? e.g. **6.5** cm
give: **7** cm
